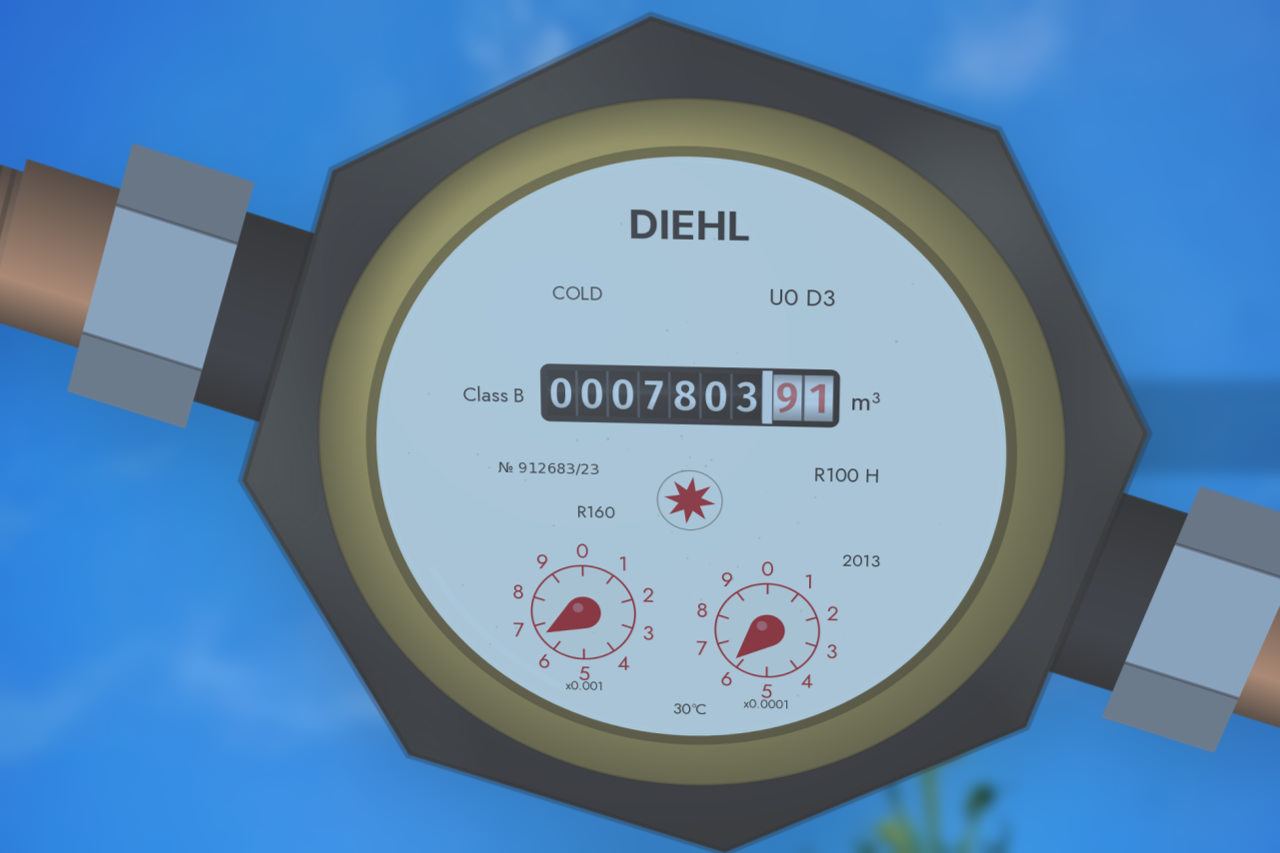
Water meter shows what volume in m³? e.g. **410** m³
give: **7803.9166** m³
